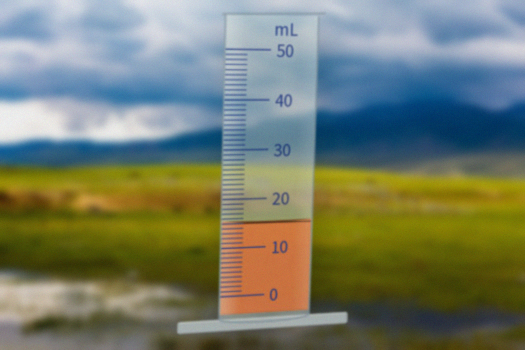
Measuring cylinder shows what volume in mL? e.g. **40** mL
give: **15** mL
